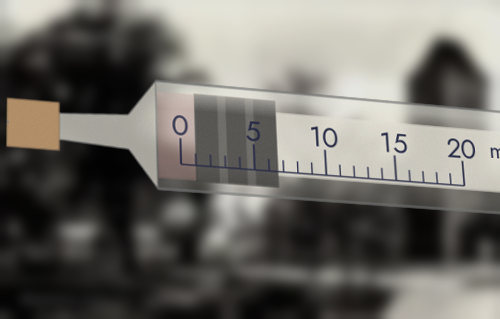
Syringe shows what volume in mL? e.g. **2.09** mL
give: **1** mL
